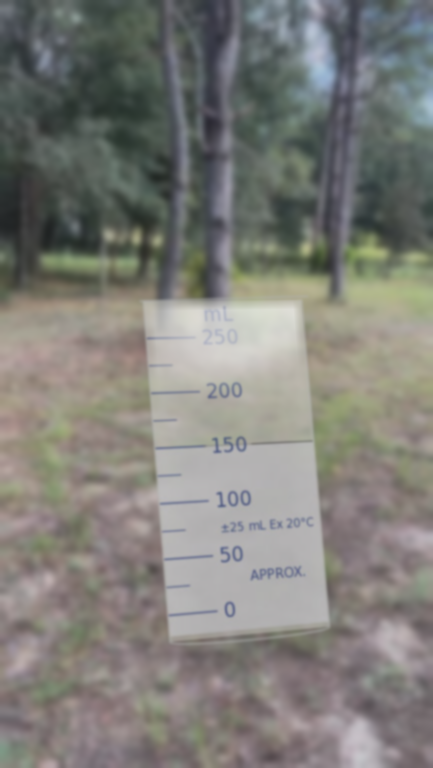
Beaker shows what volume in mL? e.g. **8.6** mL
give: **150** mL
